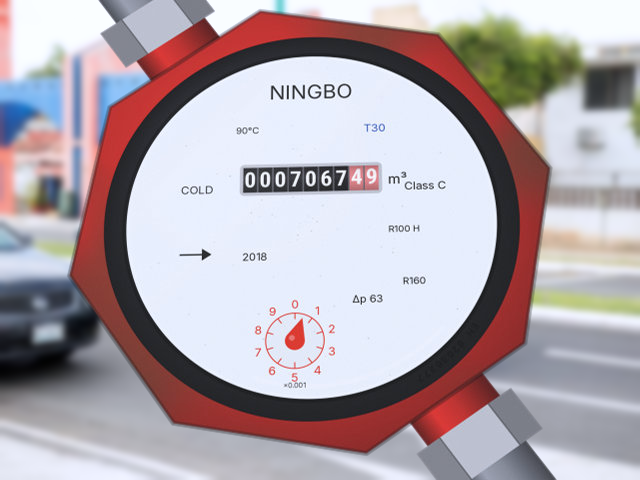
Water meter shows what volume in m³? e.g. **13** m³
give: **7067.490** m³
